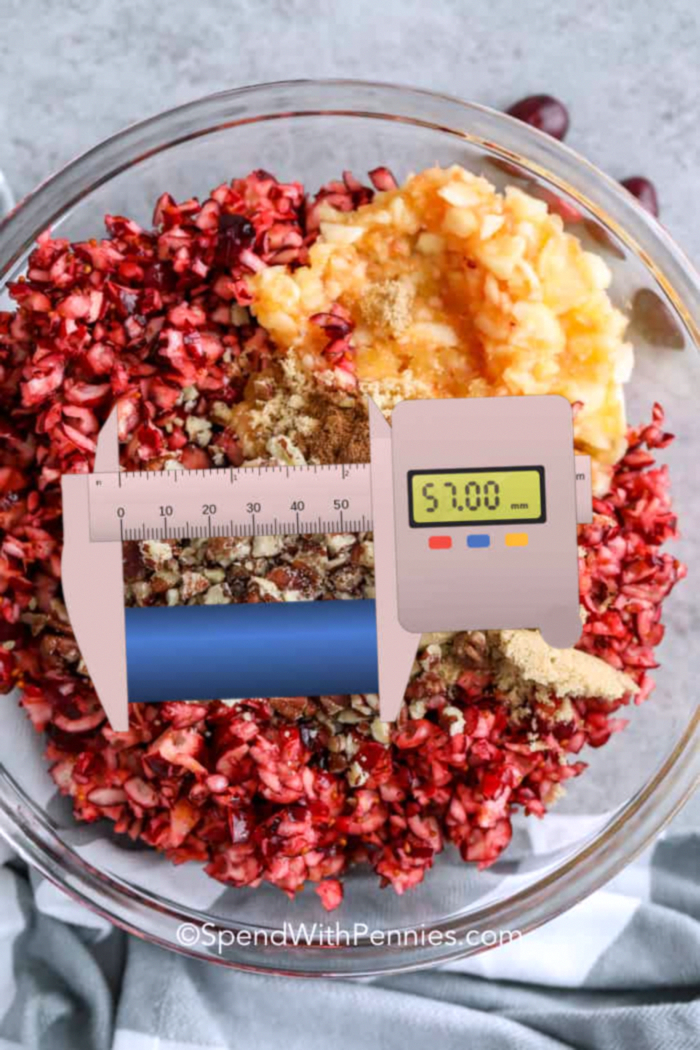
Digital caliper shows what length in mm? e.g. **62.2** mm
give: **57.00** mm
